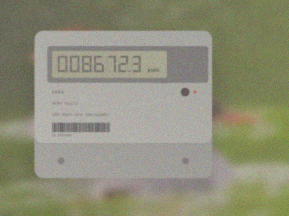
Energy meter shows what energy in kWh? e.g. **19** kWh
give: **8672.3** kWh
